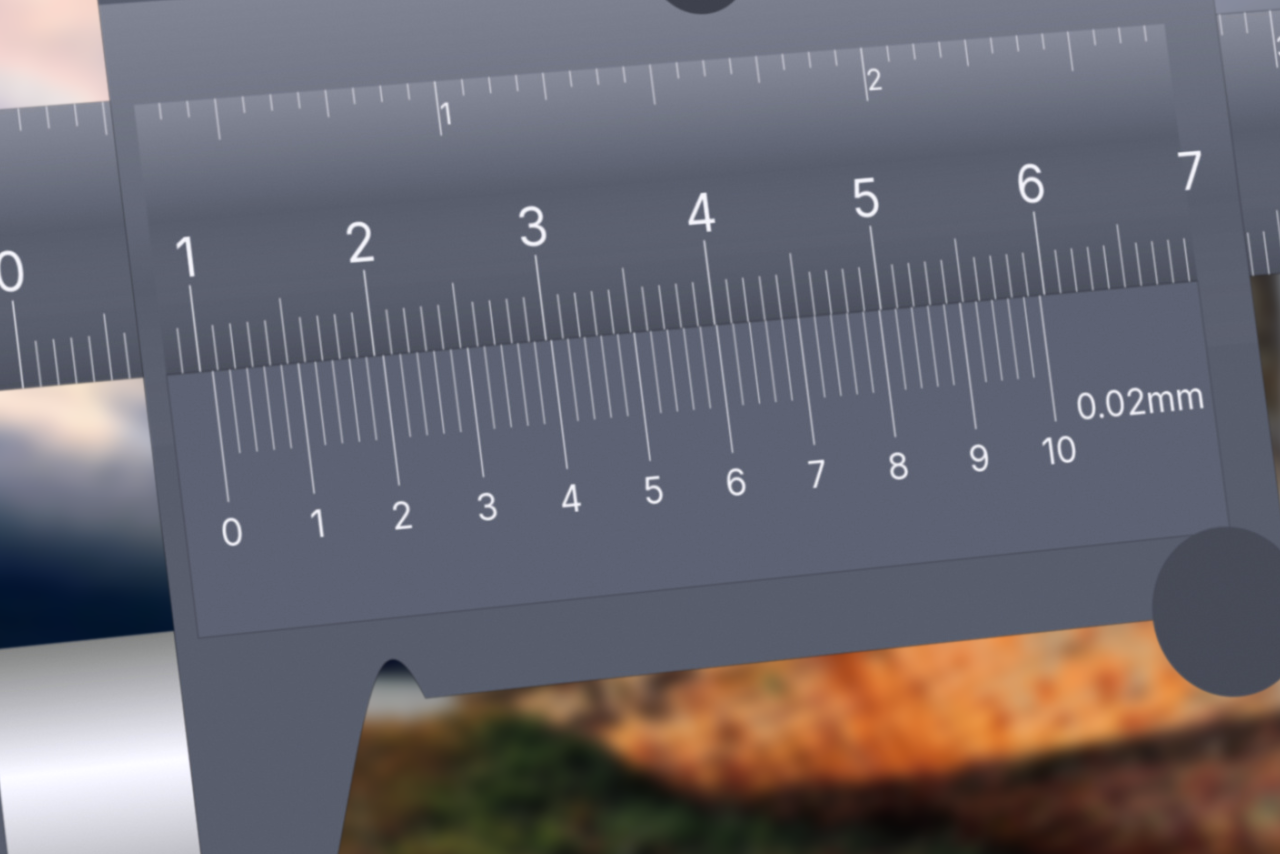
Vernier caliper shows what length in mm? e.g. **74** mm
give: **10.7** mm
